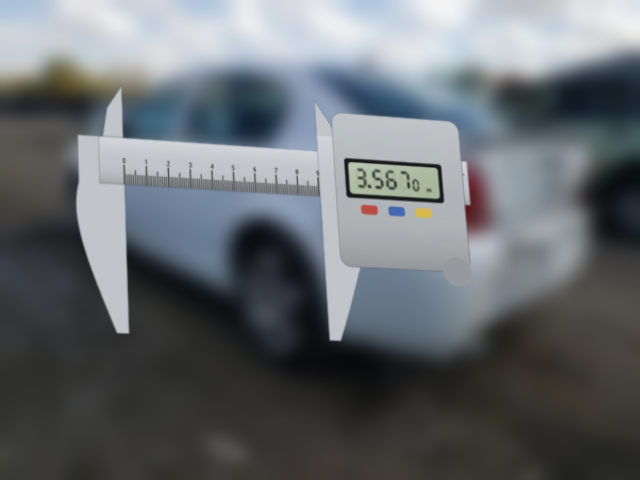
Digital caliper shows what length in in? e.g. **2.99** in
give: **3.5670** in
